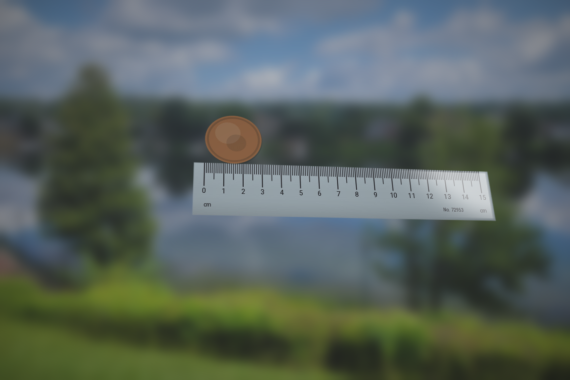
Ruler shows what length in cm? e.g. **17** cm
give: **3** cm
